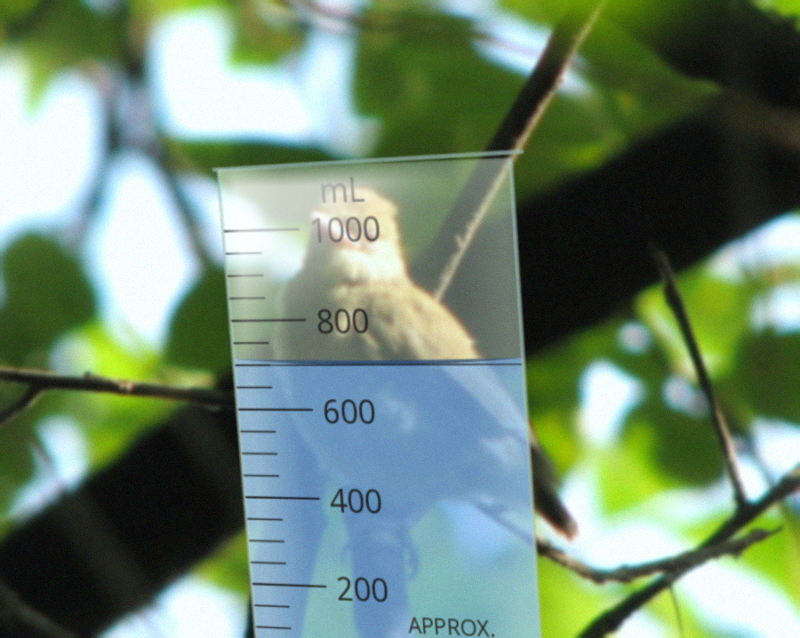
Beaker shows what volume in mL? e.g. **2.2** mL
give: **700** mL
